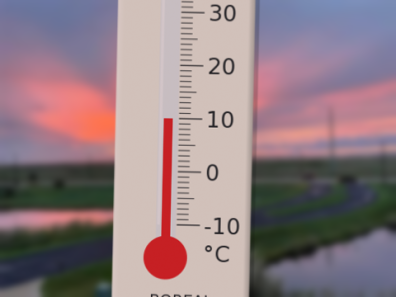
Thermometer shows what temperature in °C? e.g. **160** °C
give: **10** °C
